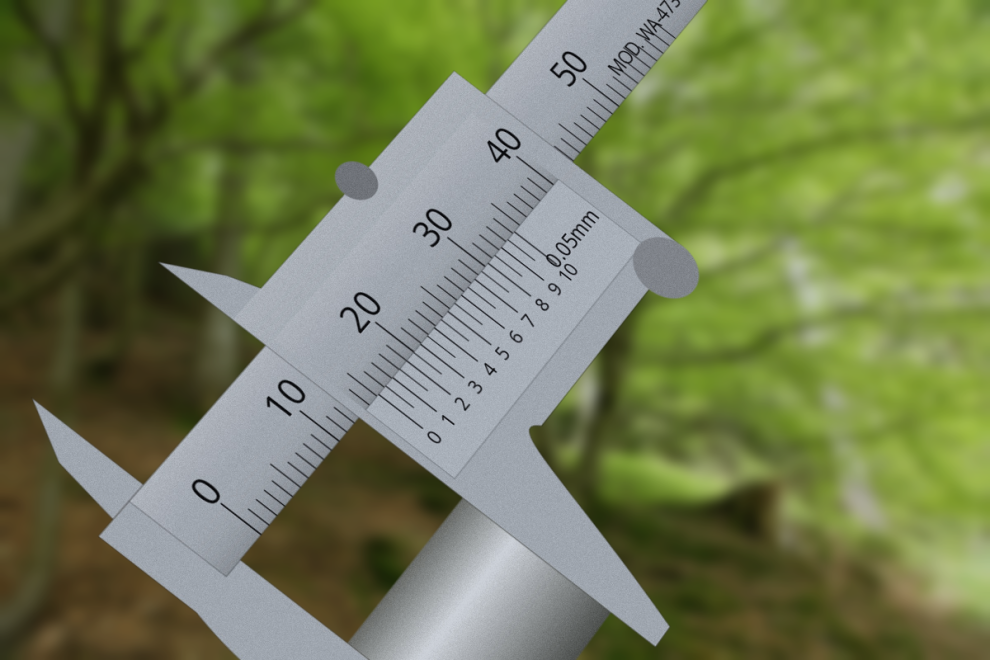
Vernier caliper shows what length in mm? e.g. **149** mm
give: **15.2** mm
